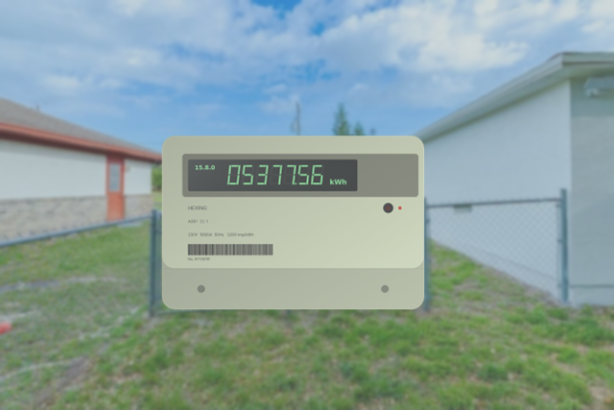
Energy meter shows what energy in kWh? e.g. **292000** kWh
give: **5377.56** kWh
